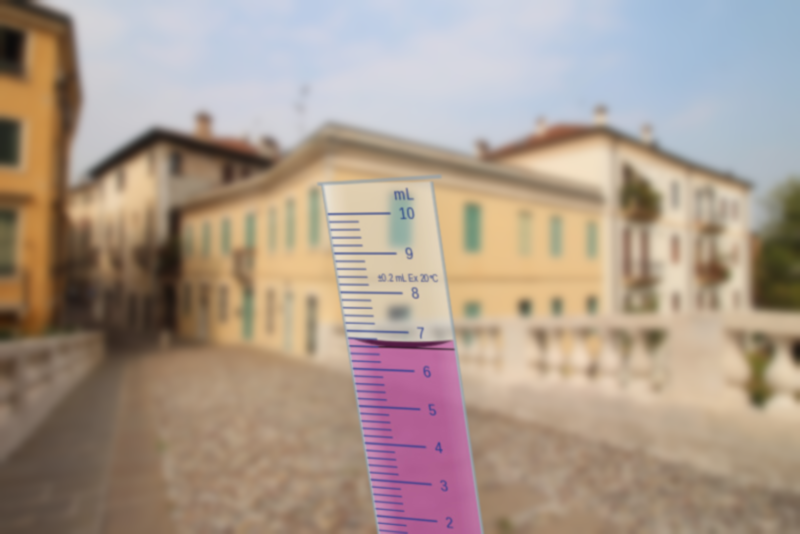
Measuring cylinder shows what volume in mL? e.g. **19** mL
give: **6.6** mL
